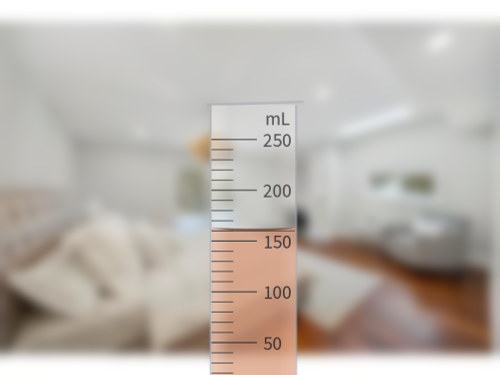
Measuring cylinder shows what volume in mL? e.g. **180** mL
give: **160** mL
